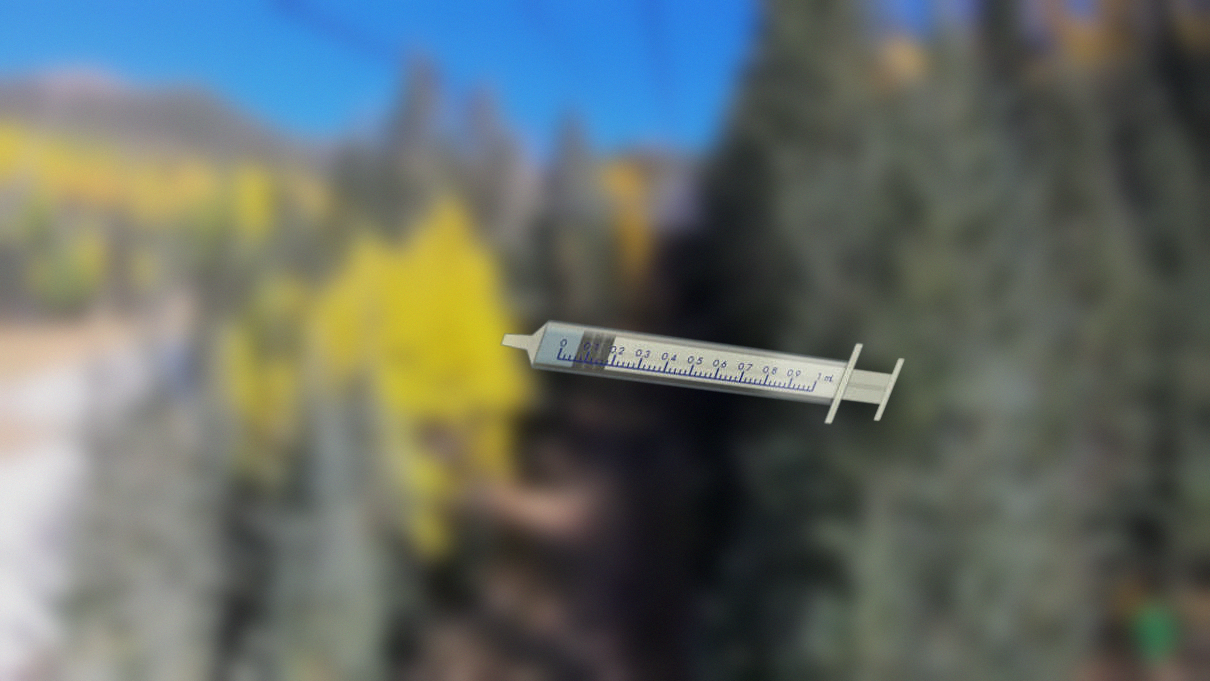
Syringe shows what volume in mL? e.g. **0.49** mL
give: **0.06** mL
